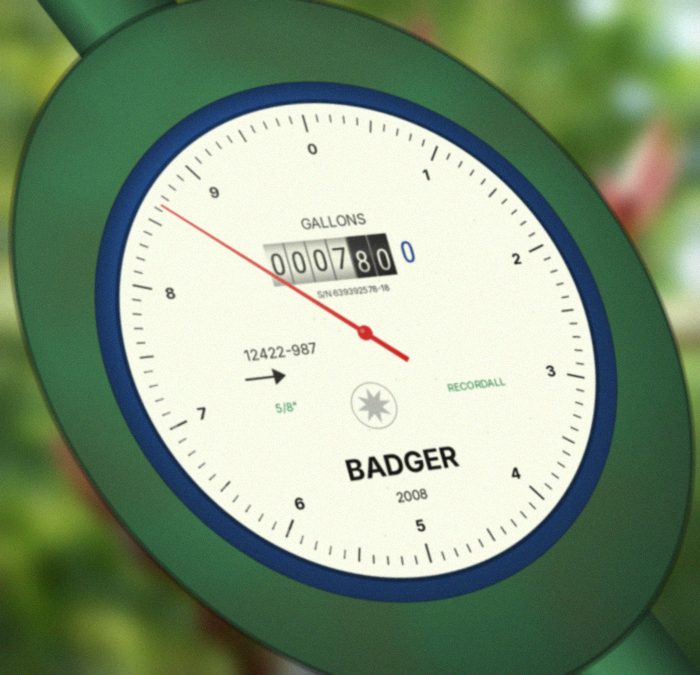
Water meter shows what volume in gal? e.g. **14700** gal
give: **7798.6** gal
